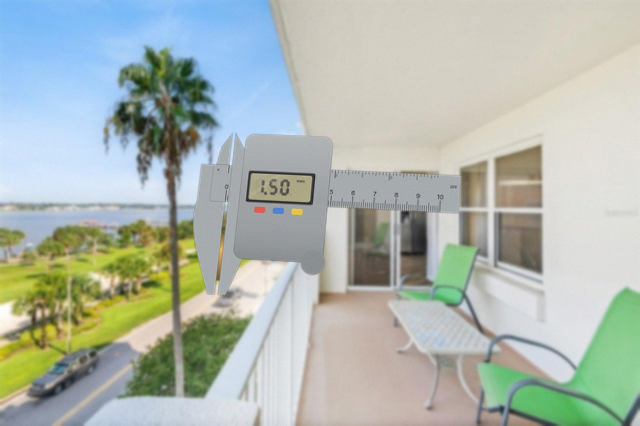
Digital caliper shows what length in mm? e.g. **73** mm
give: **1.50** mm
